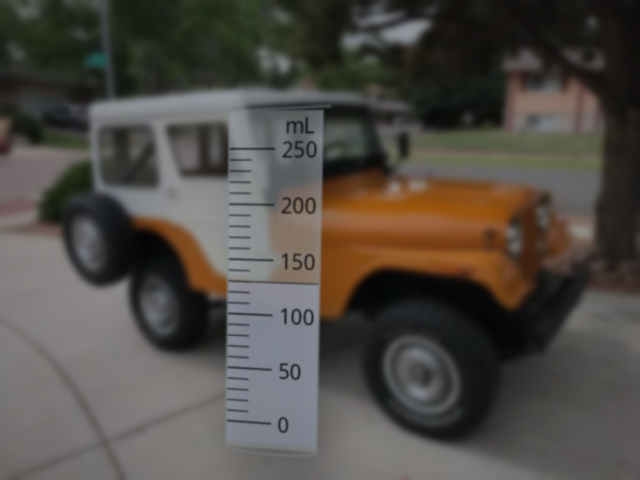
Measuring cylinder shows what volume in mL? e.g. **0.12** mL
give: **130** mL
